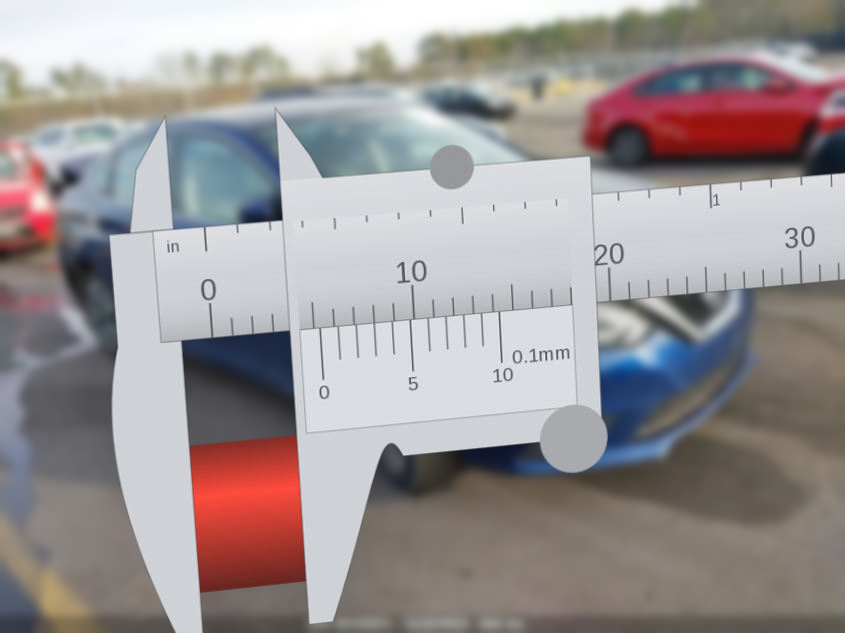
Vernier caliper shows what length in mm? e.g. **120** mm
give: **5.3** mm
